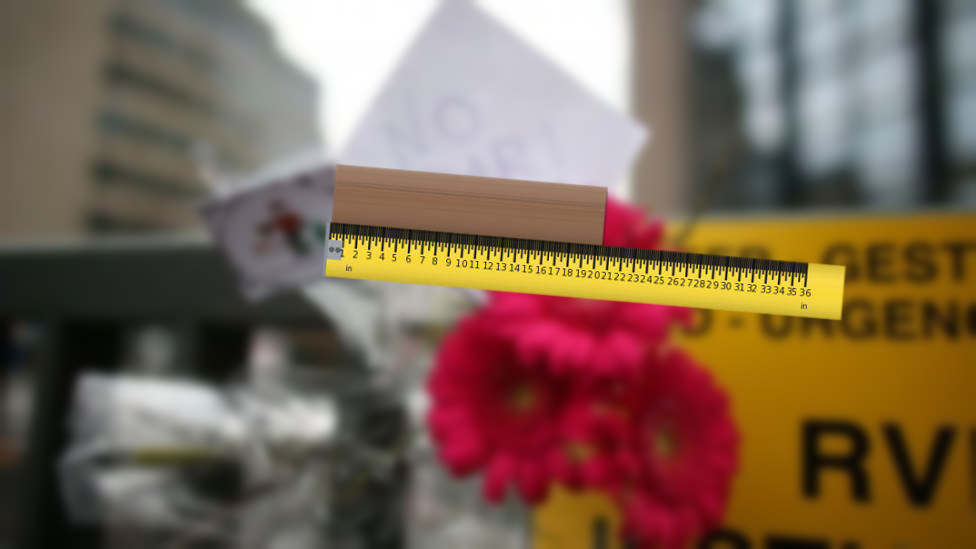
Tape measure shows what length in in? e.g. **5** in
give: **20.5** in
